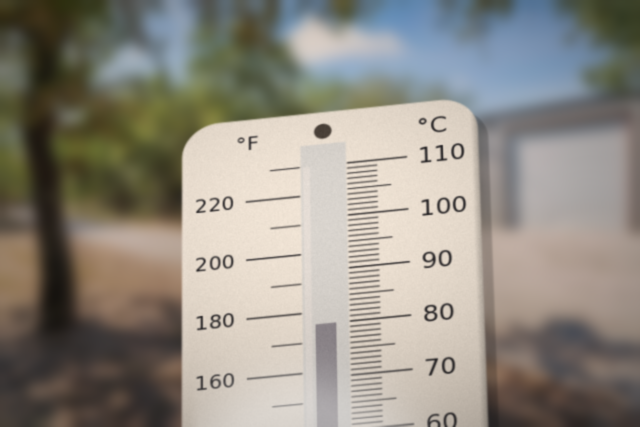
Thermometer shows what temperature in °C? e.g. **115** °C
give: **80** °C
